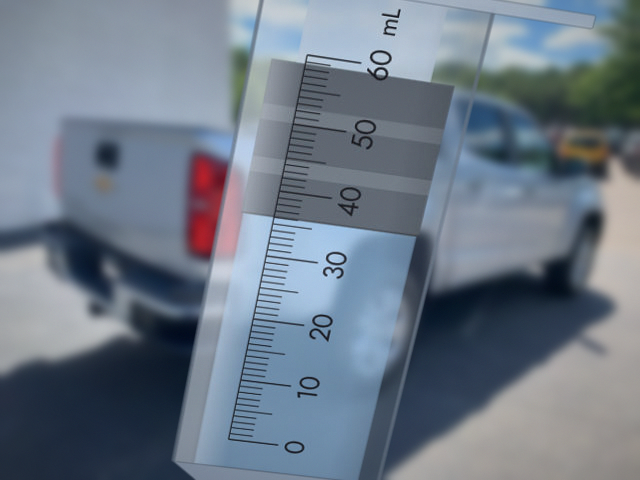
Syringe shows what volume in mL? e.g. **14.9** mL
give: **36** mL
